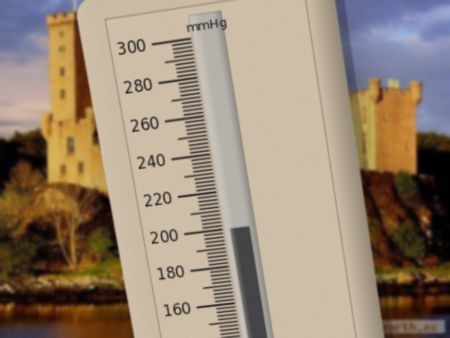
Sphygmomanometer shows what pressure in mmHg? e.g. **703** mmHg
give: **200** mmHg
